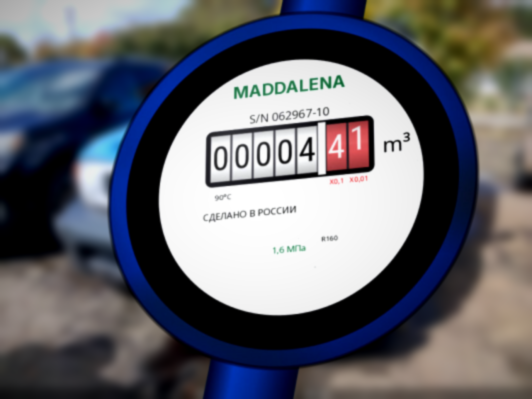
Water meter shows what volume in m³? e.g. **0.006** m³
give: **4.41** m³
